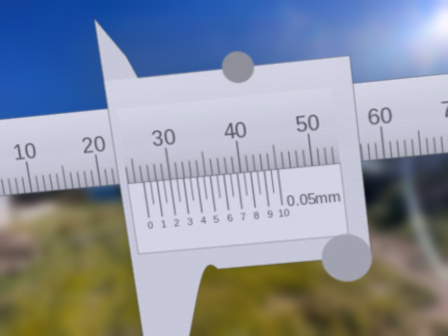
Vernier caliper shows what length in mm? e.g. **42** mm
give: **26.2** mm
